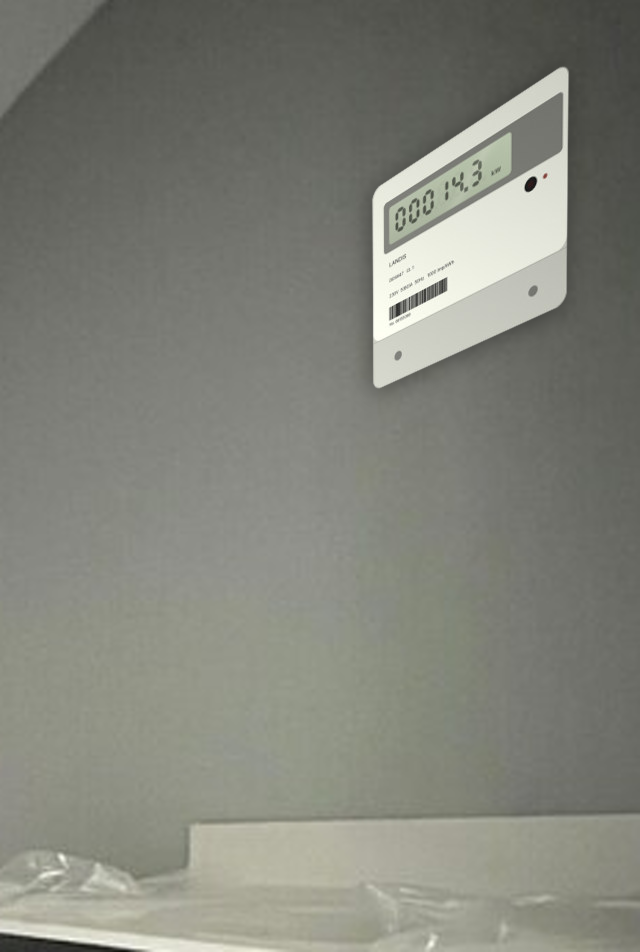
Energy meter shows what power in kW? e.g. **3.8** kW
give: **14.3** kW
